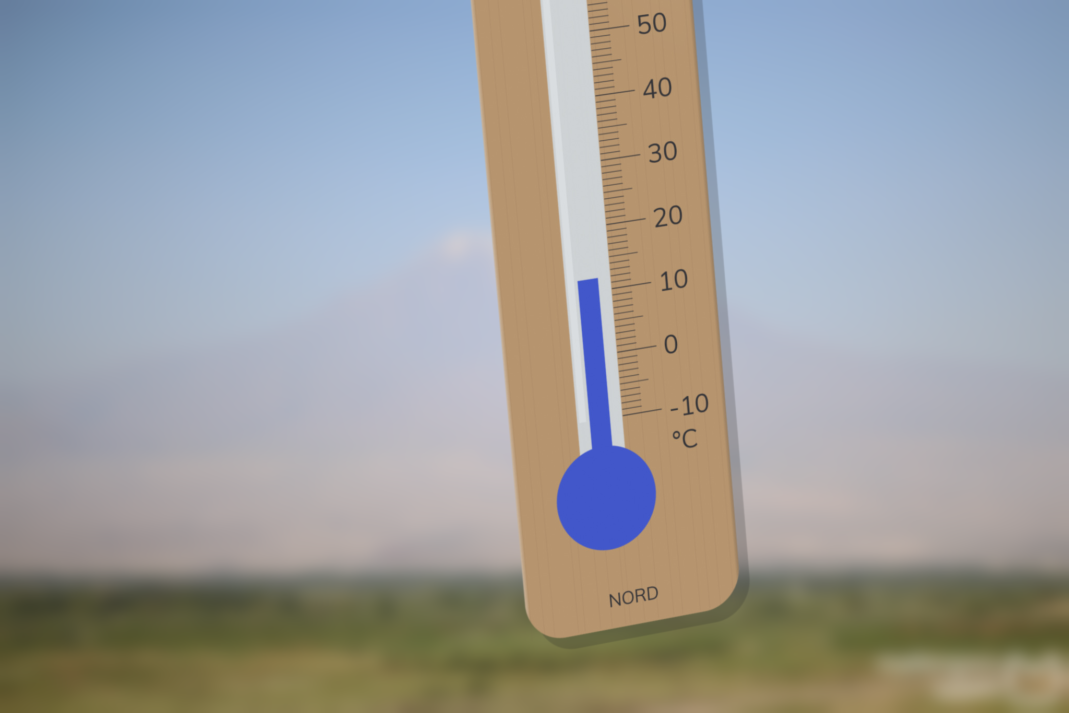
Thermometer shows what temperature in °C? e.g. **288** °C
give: **12** °C
